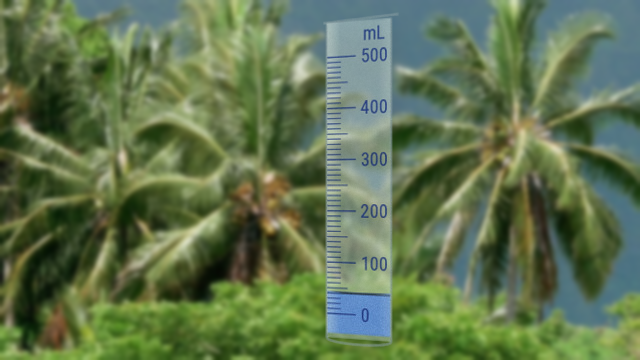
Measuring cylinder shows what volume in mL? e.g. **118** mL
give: **40** mL
